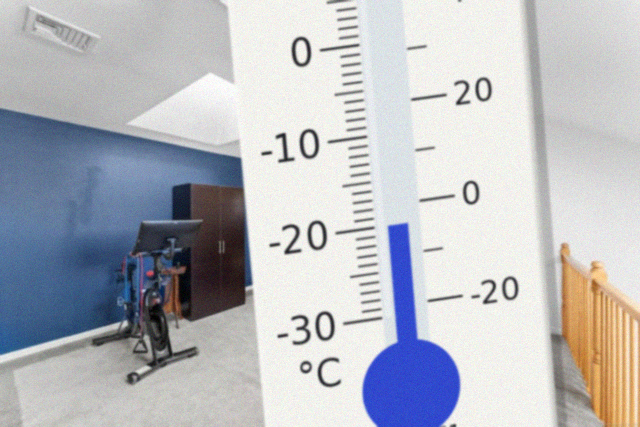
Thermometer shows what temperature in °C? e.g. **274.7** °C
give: **-20** °C
